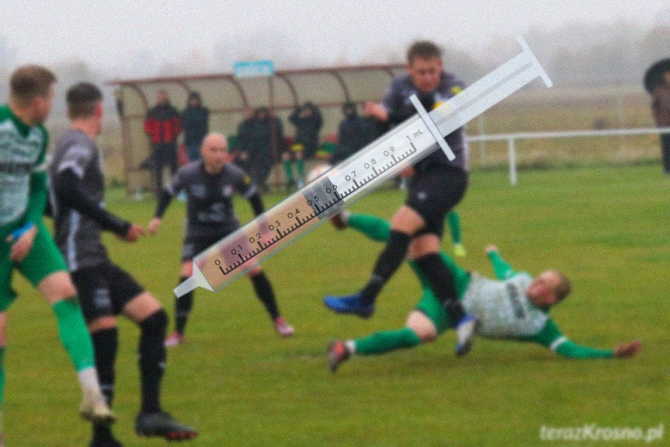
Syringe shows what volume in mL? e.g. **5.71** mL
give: **0.48** mL
